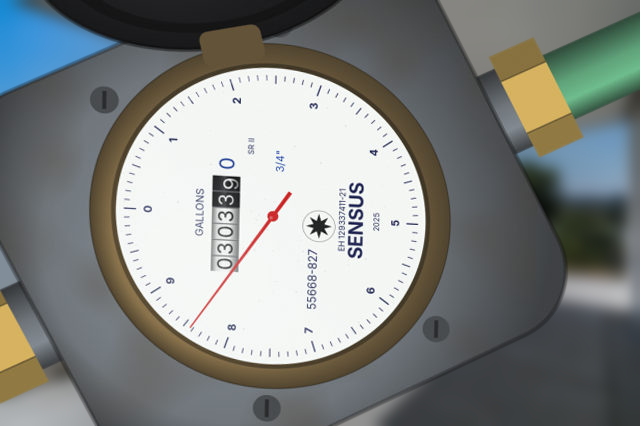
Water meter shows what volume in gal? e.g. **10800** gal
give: **303388.4** gal
